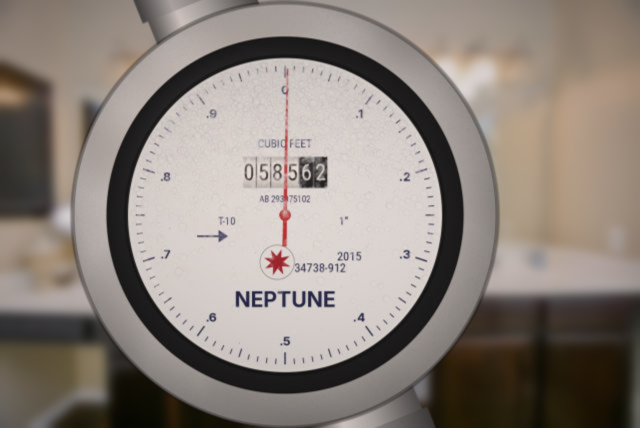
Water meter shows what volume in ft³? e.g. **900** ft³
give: **58562.00** ft³
